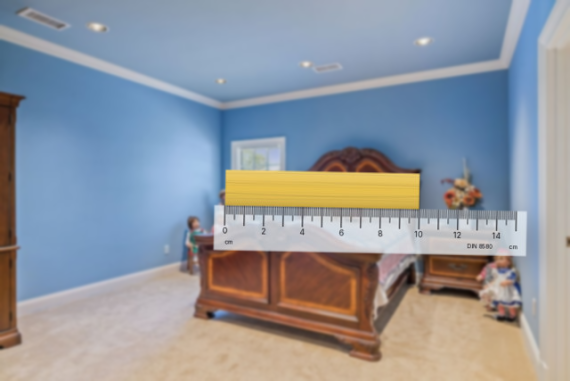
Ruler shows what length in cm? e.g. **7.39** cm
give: **10** cm
